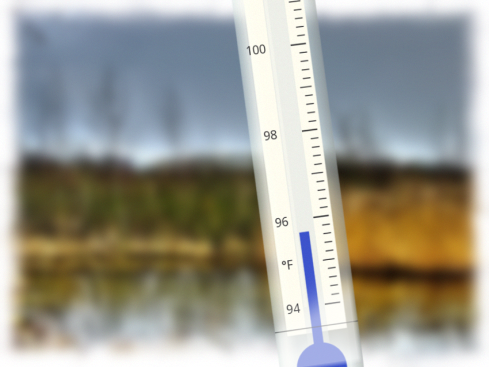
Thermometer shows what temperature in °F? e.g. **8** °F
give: **95.7** °F
